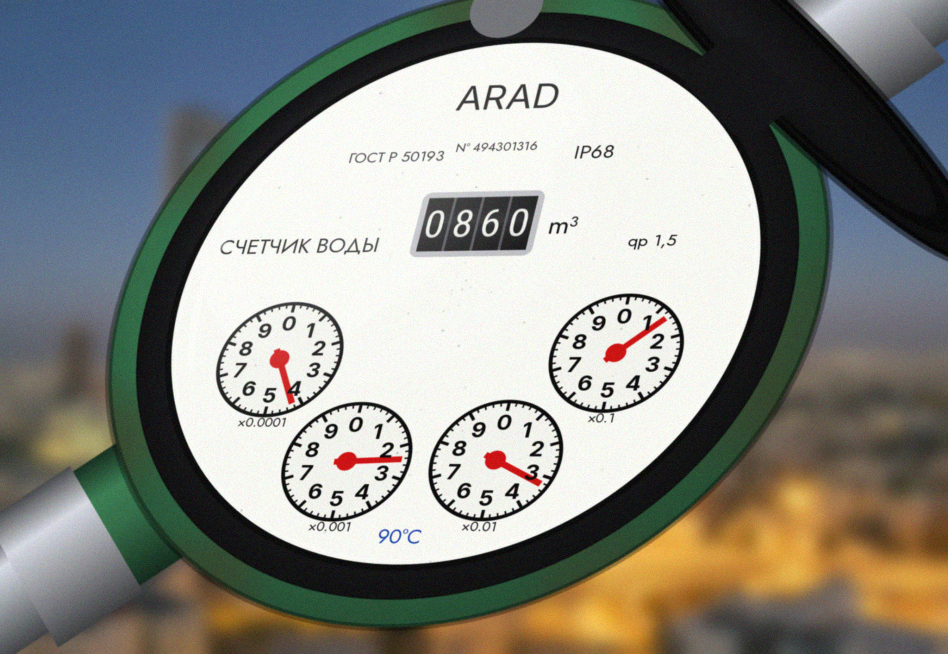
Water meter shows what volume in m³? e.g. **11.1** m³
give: **860.1324** m³
